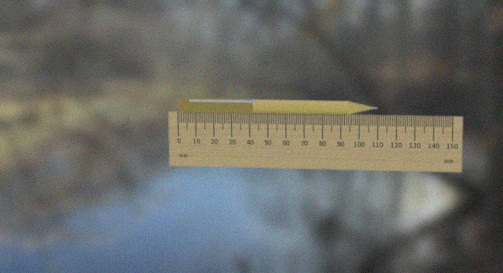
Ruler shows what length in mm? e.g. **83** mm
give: **110** mm
